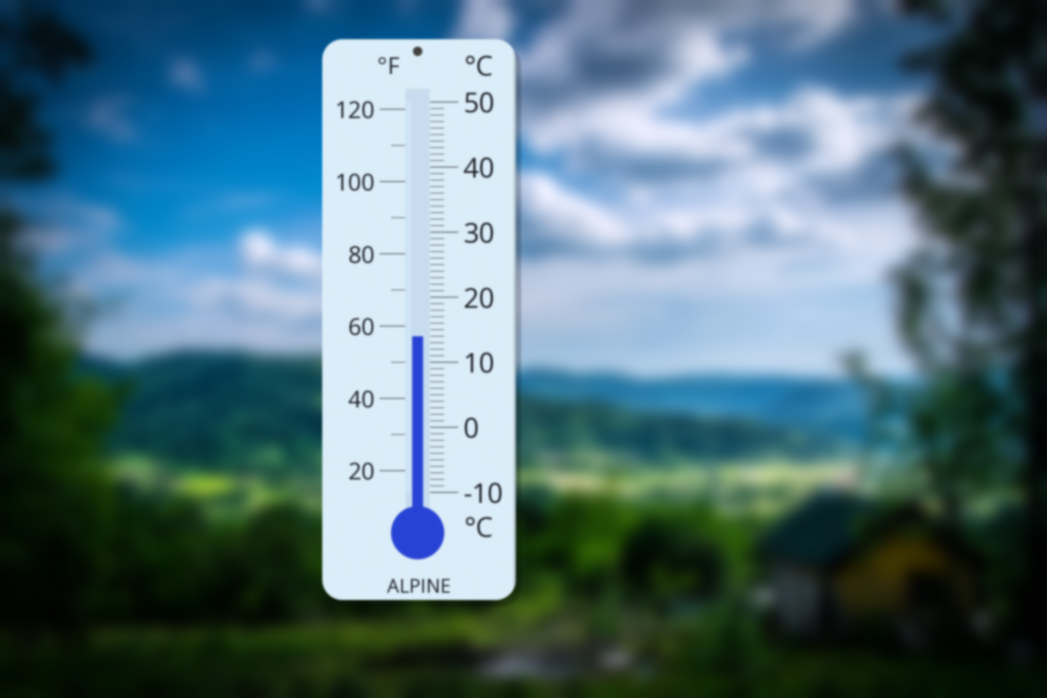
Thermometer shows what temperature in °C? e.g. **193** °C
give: **14** °C
